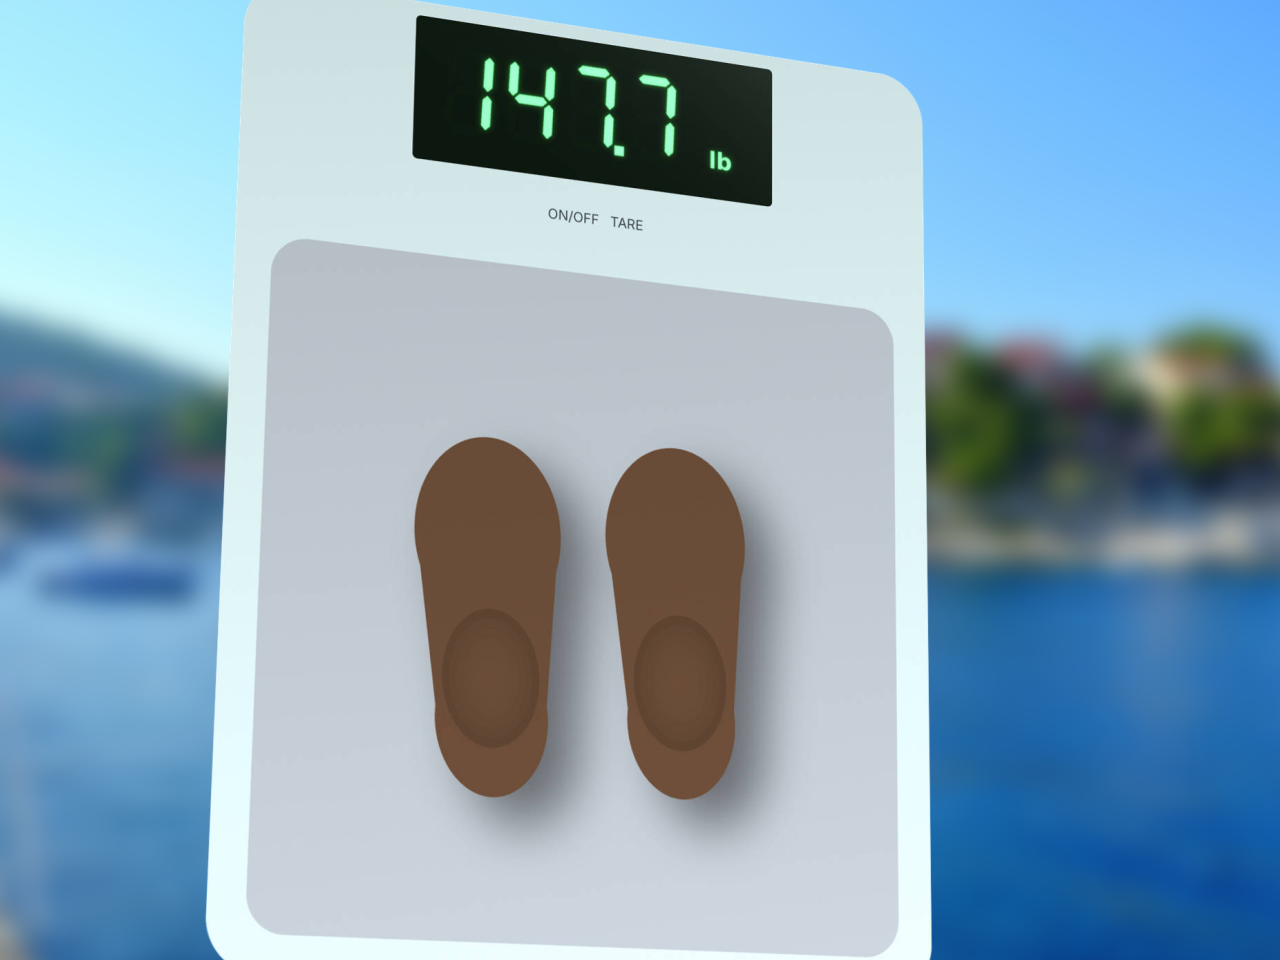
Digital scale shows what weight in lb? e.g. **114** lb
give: **147.7** lb
